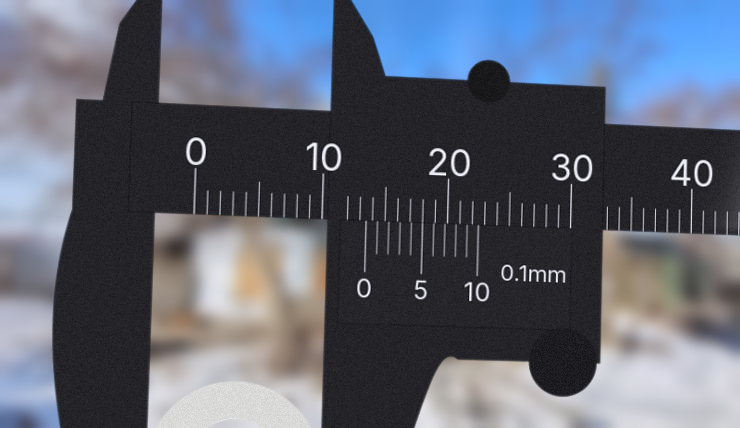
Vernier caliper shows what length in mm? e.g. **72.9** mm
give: **13.5** mm
